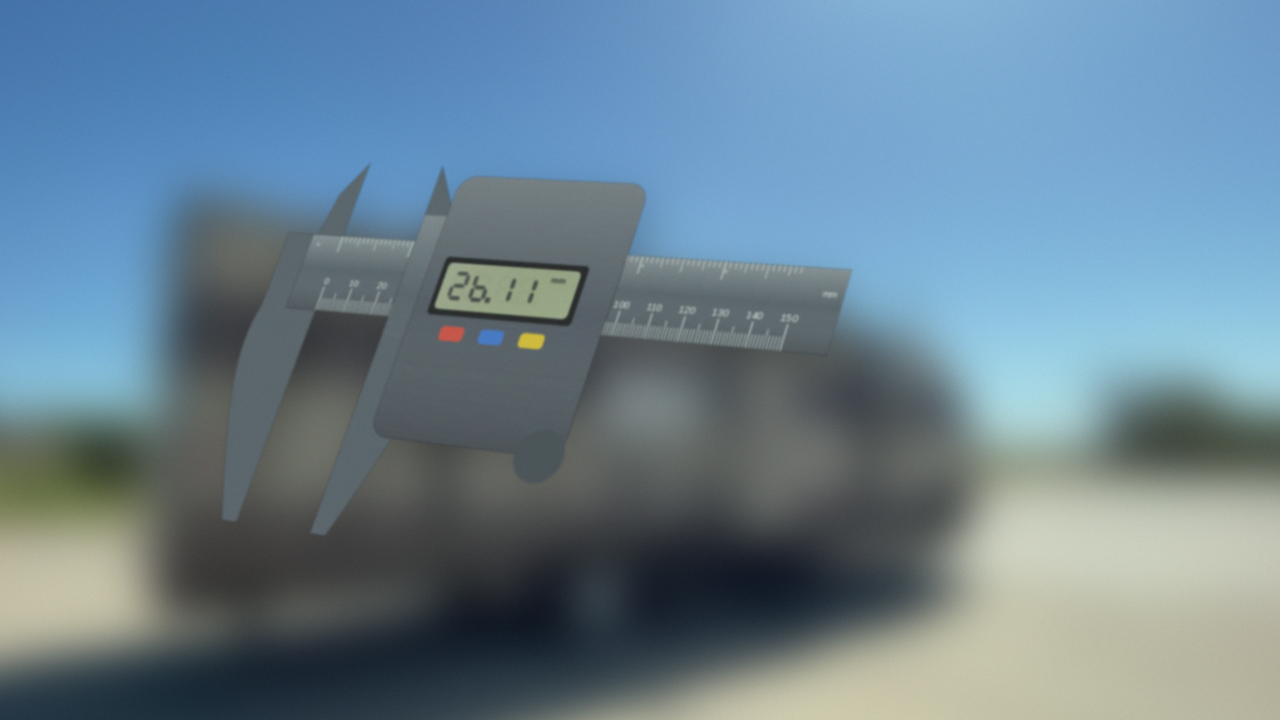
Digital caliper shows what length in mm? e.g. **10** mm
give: **26.11** mm
